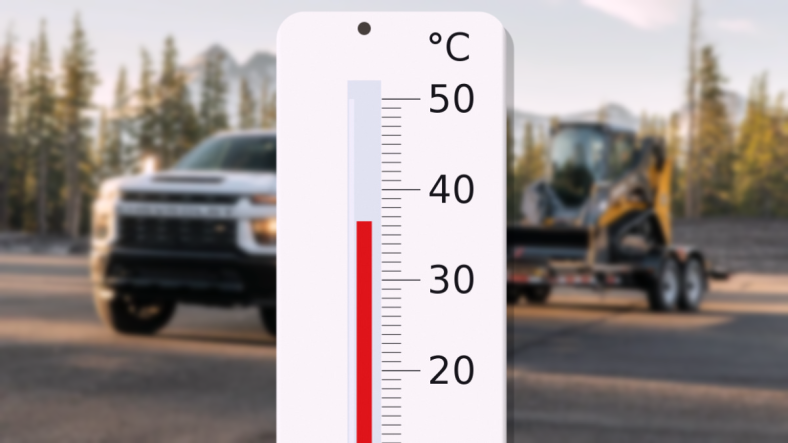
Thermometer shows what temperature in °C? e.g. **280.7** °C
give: **36.5** °C
